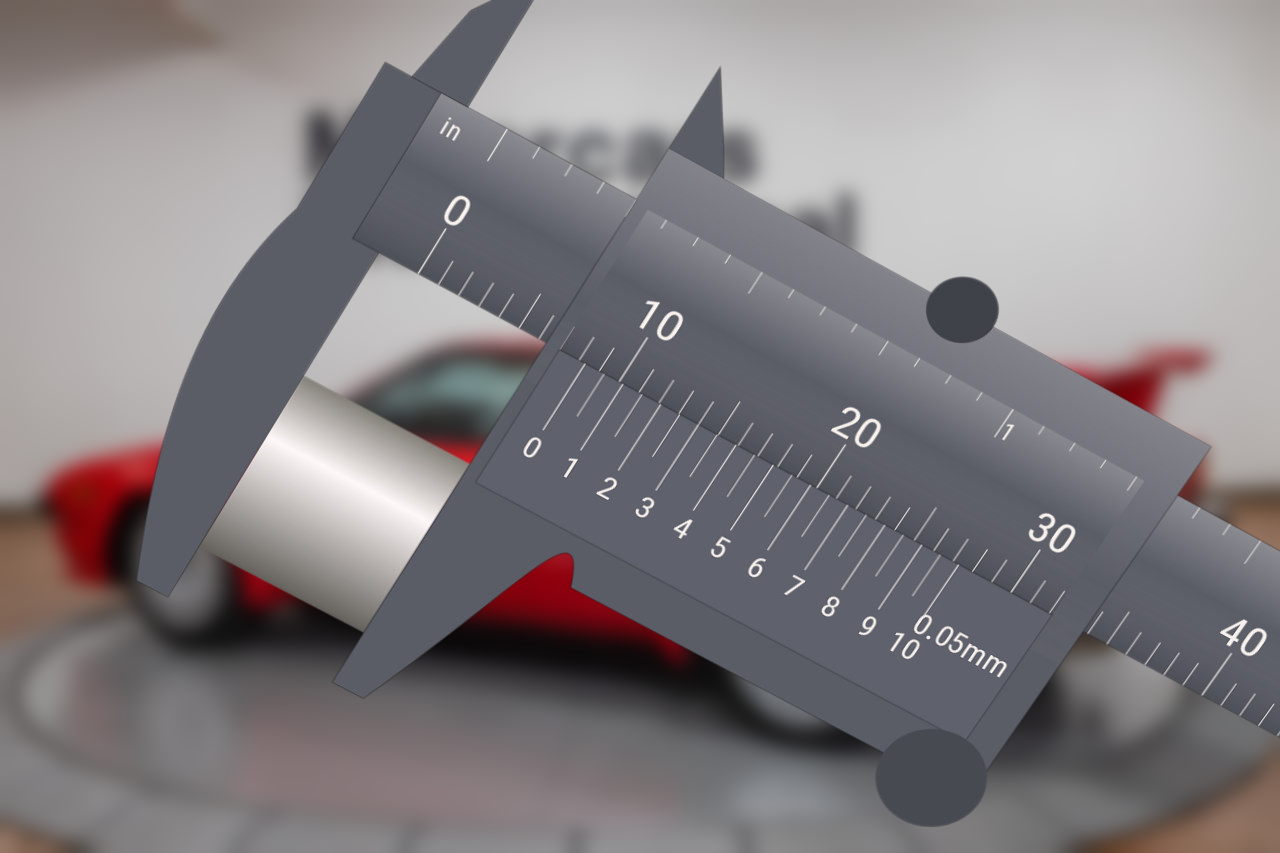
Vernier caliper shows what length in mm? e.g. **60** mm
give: **8.3** mm
